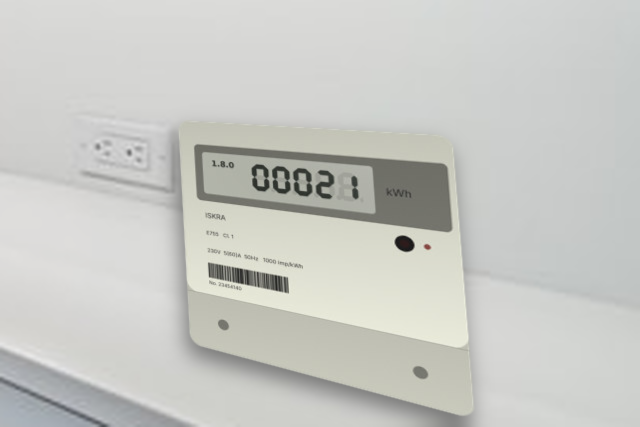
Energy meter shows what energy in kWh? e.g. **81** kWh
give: **21** kWh
